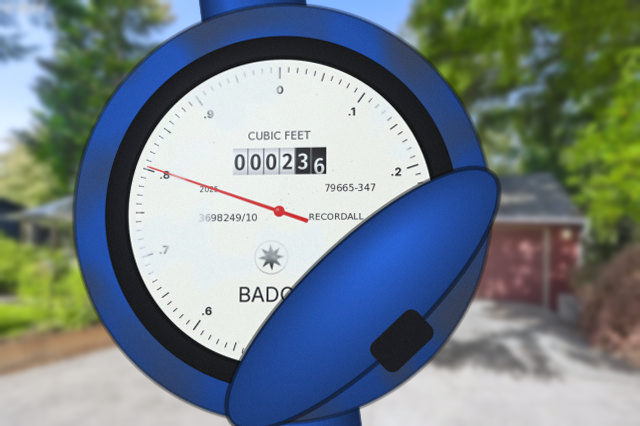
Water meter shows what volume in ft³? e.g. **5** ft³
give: **235.80** ft³
